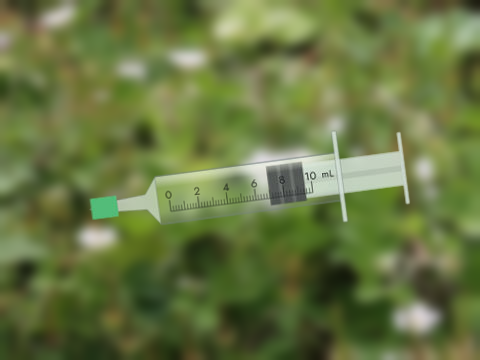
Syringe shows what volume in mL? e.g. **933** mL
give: **7** mL
